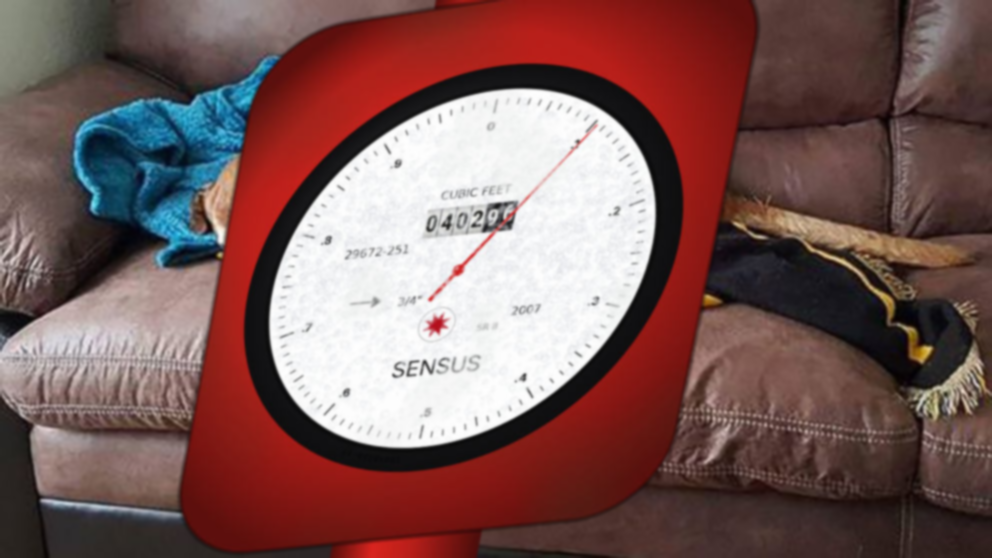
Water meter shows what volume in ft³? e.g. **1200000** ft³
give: **40296.10** ft³
